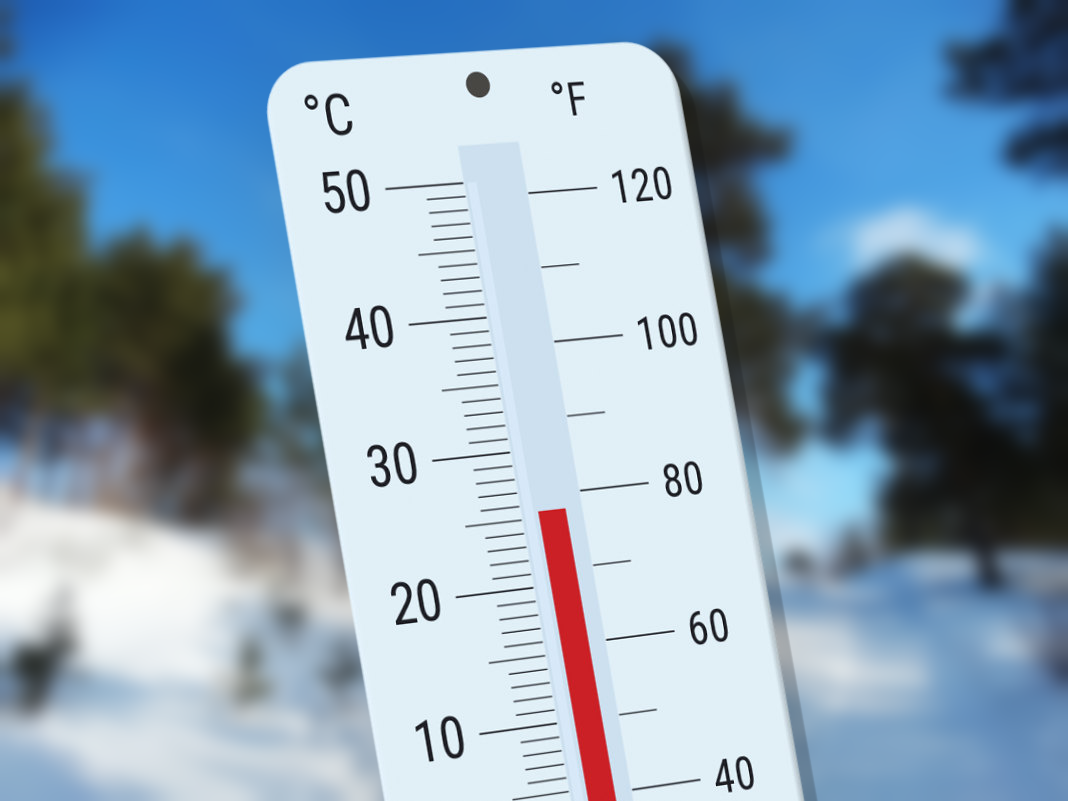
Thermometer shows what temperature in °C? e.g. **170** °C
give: **25.5** °C
